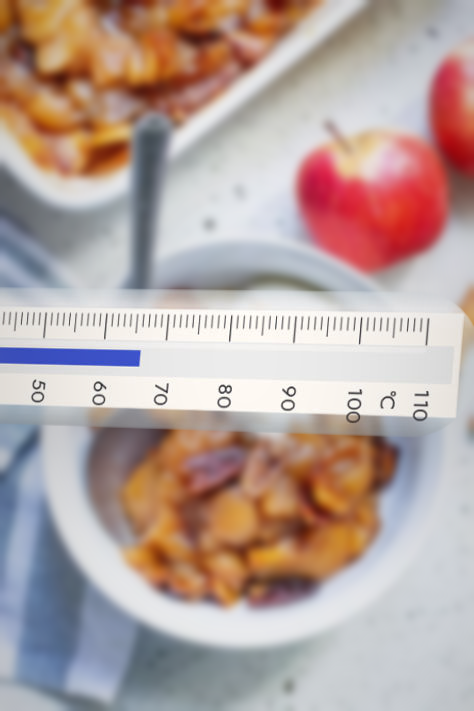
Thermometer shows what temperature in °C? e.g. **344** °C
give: **66** °C
